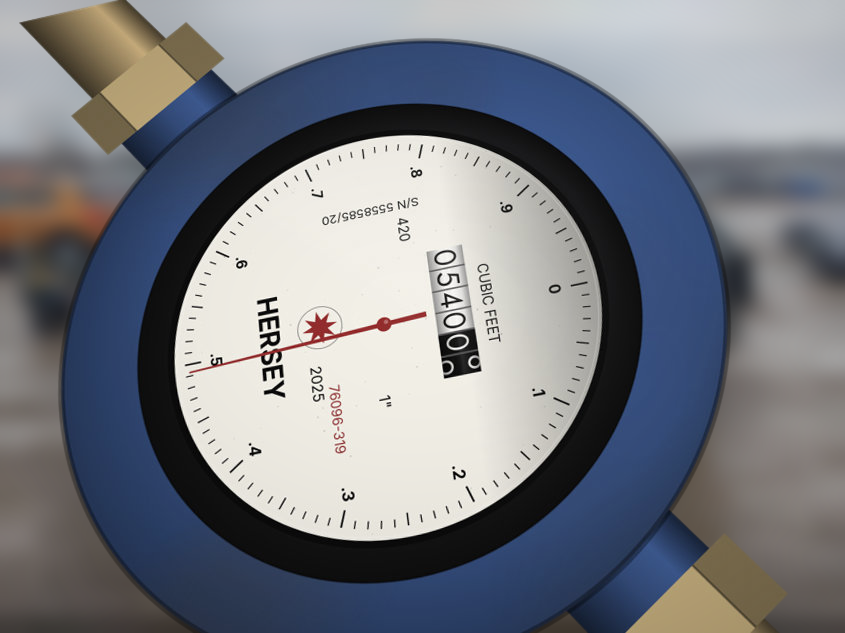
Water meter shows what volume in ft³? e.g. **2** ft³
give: **54008.49** ft³
